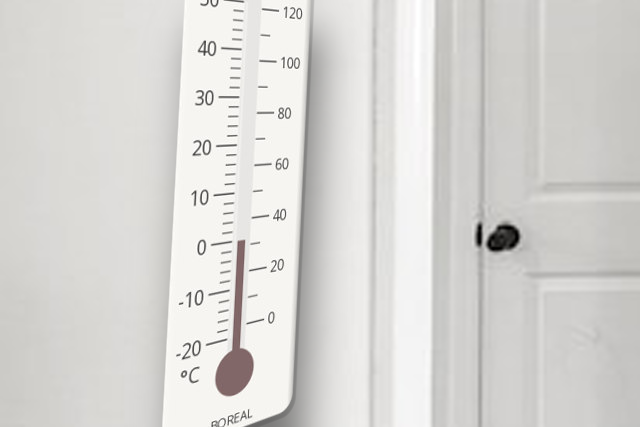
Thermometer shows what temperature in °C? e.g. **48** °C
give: **0** °C
